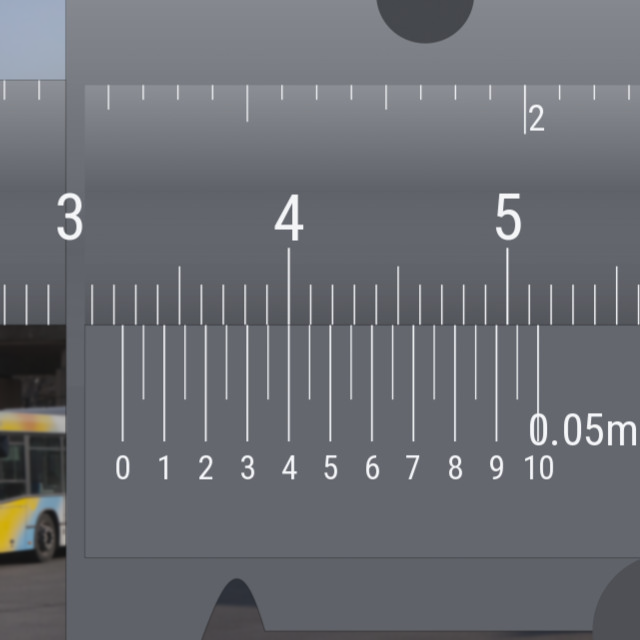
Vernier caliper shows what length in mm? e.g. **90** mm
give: **32.4** mm
